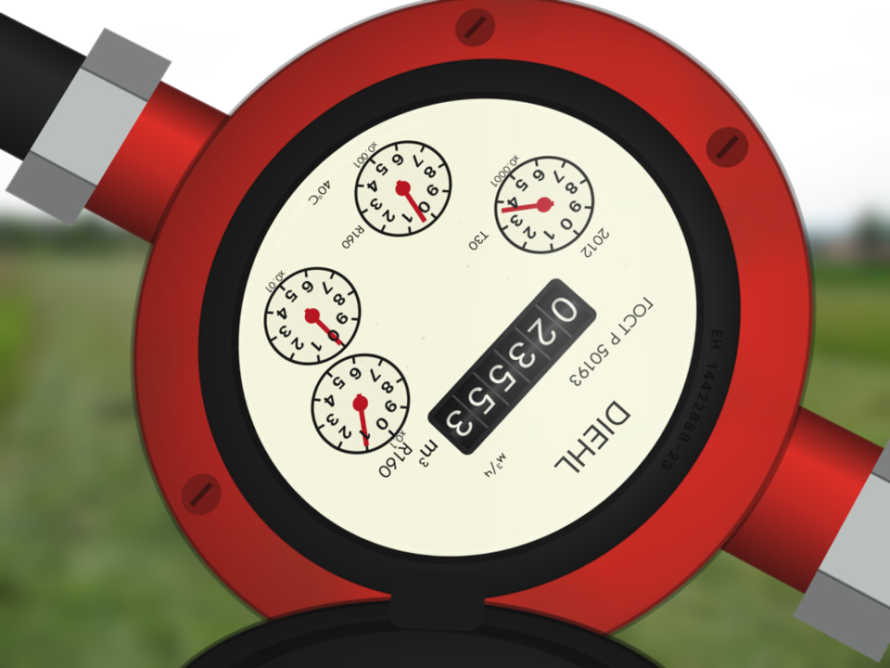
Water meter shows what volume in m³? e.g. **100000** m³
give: **23553.1003** m³
